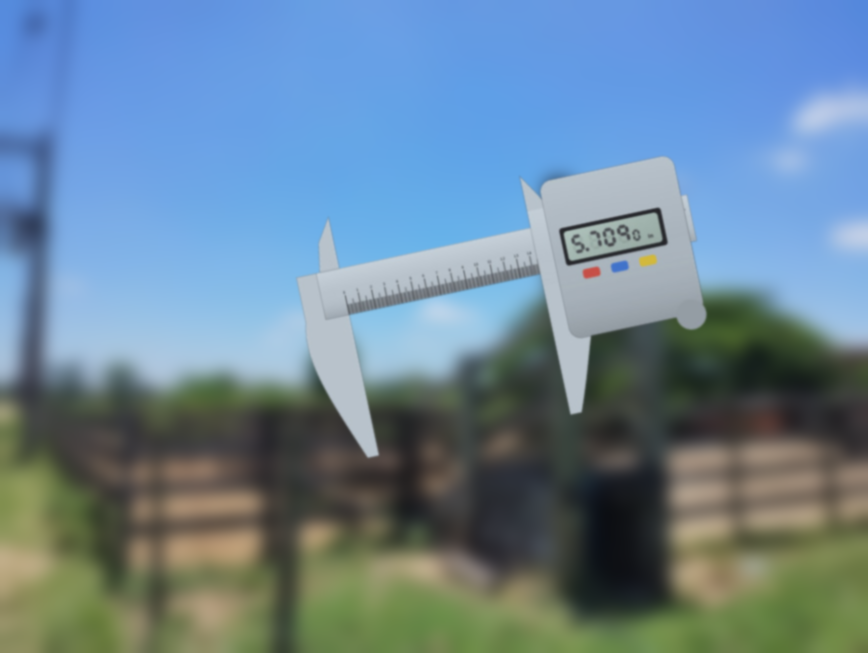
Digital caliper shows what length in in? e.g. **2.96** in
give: **5.7090** in
